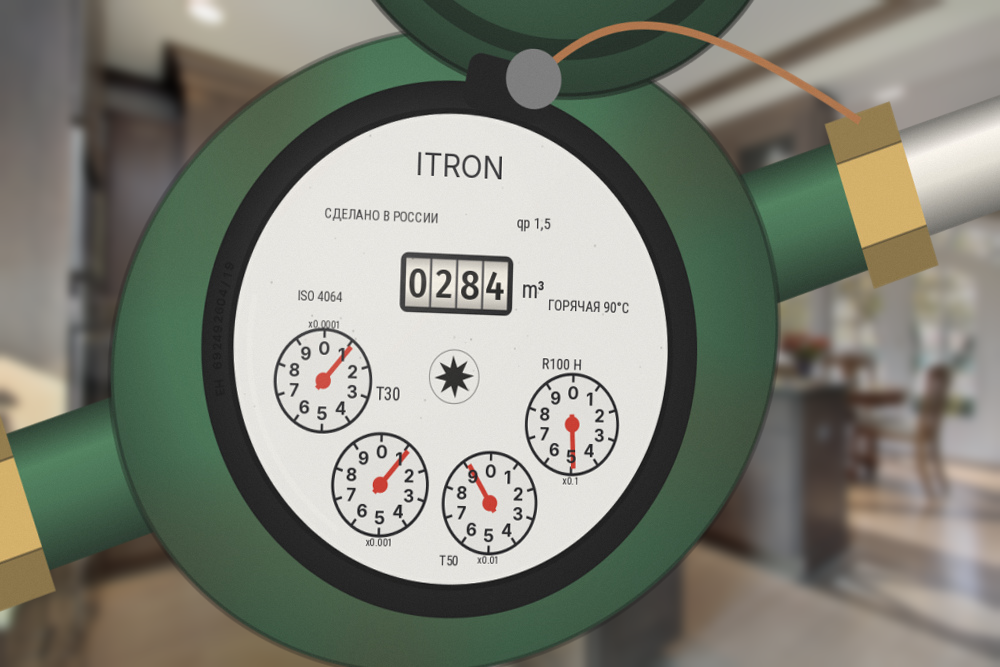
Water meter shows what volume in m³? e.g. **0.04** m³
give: **284.4911** m³
